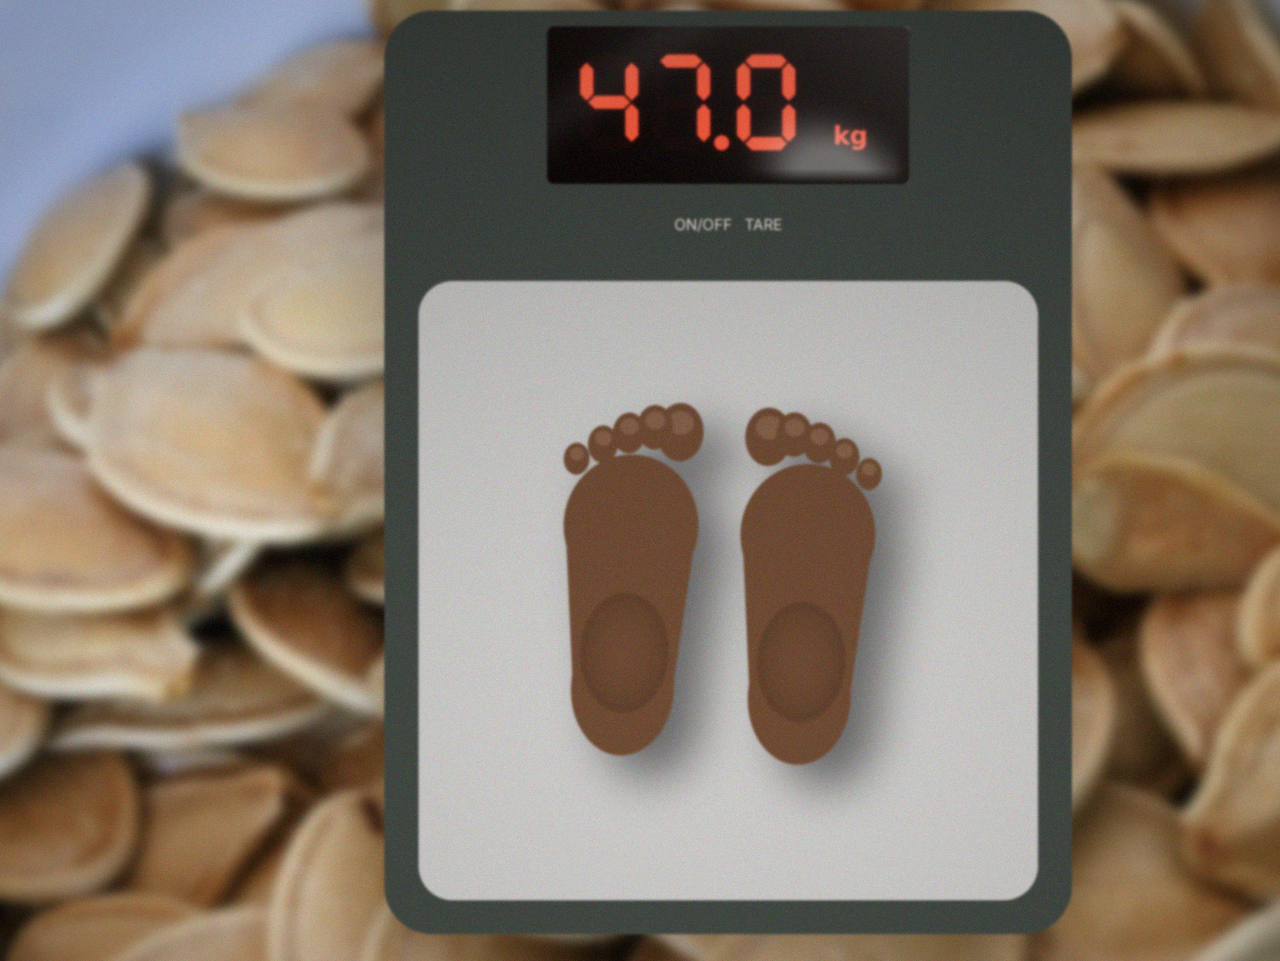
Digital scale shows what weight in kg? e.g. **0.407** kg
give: **47.0** kg
